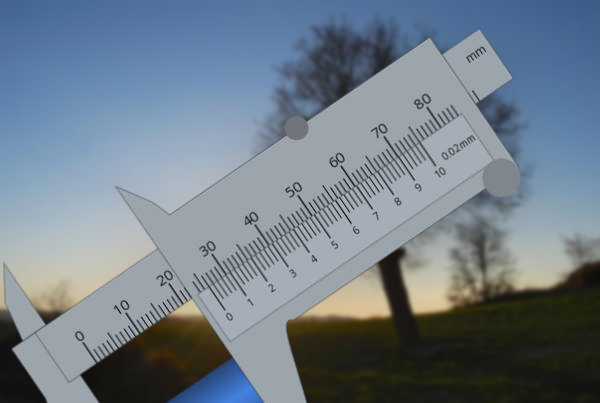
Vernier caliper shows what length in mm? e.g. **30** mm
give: **26.0** mm
